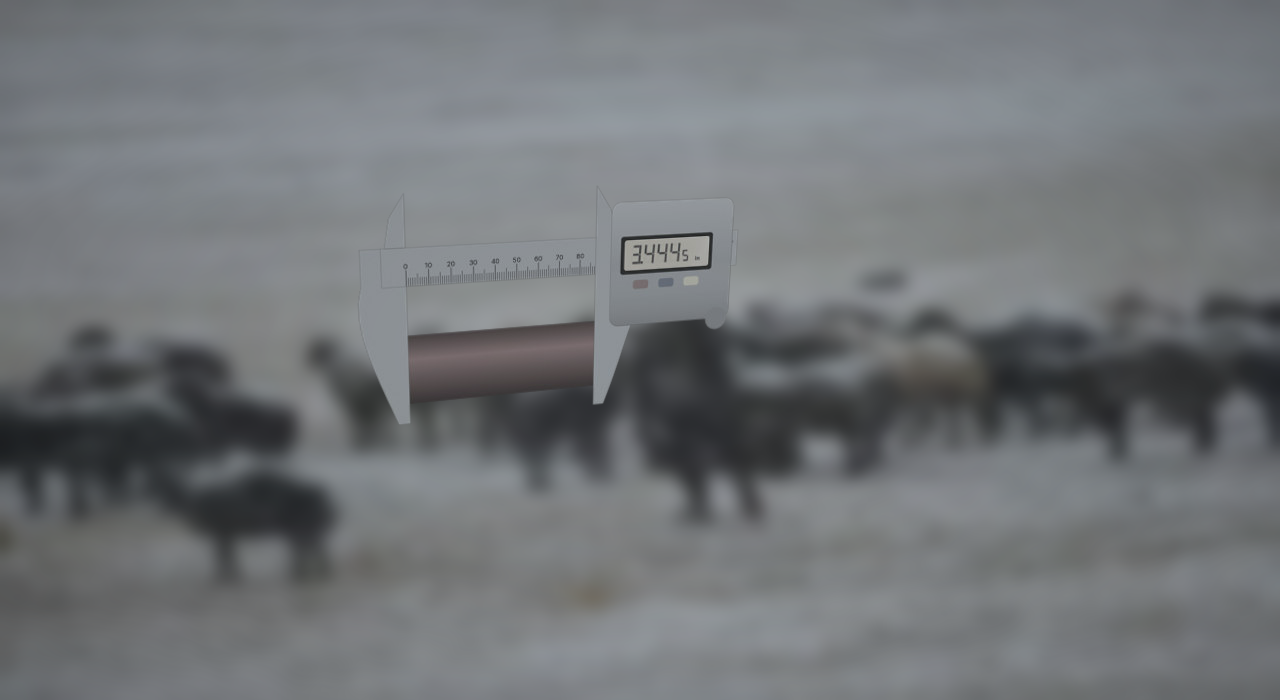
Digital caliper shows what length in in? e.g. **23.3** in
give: **3.4445** in
